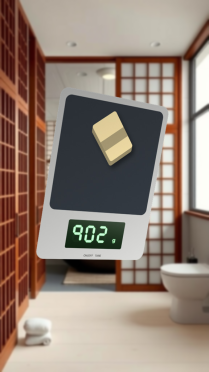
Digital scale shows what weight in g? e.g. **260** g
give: **902** g
